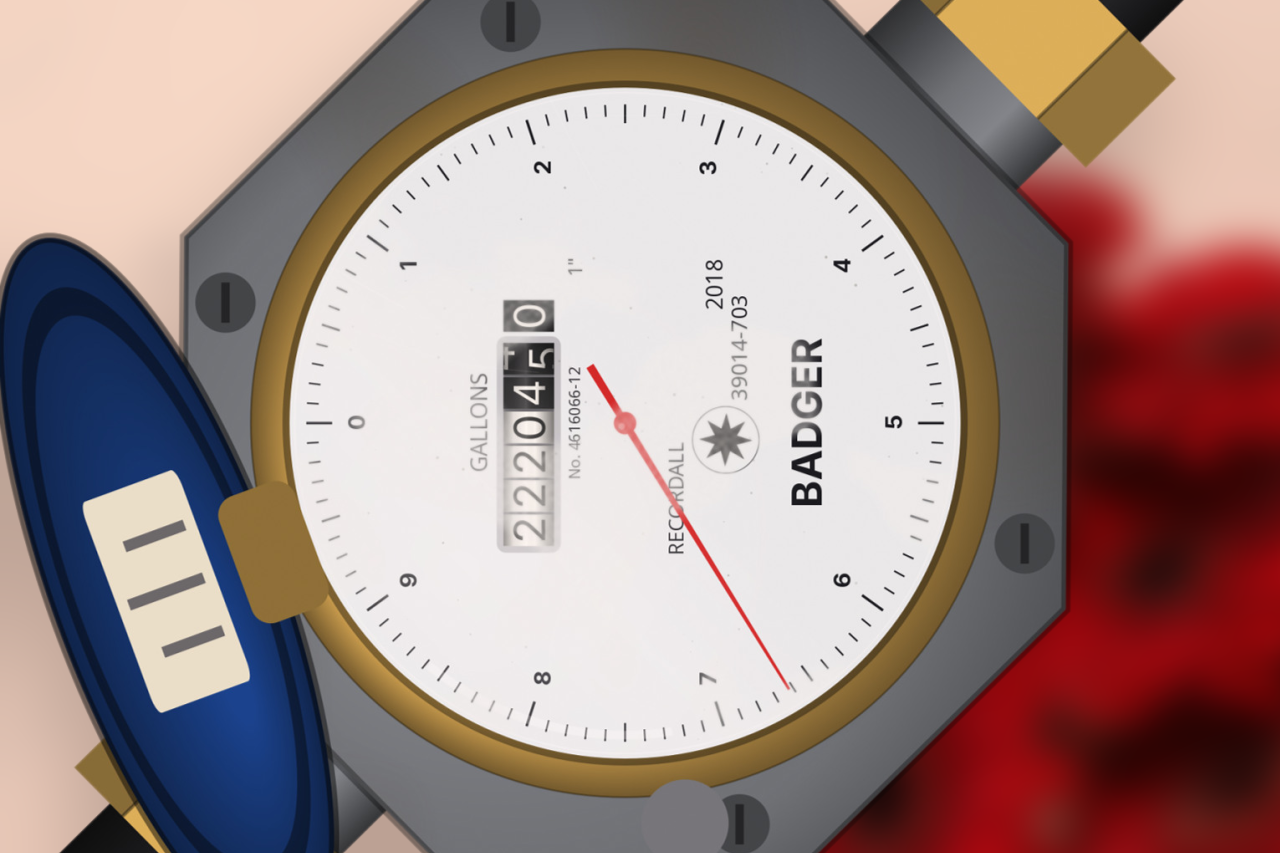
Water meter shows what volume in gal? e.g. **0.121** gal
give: **2220446.6** gal
